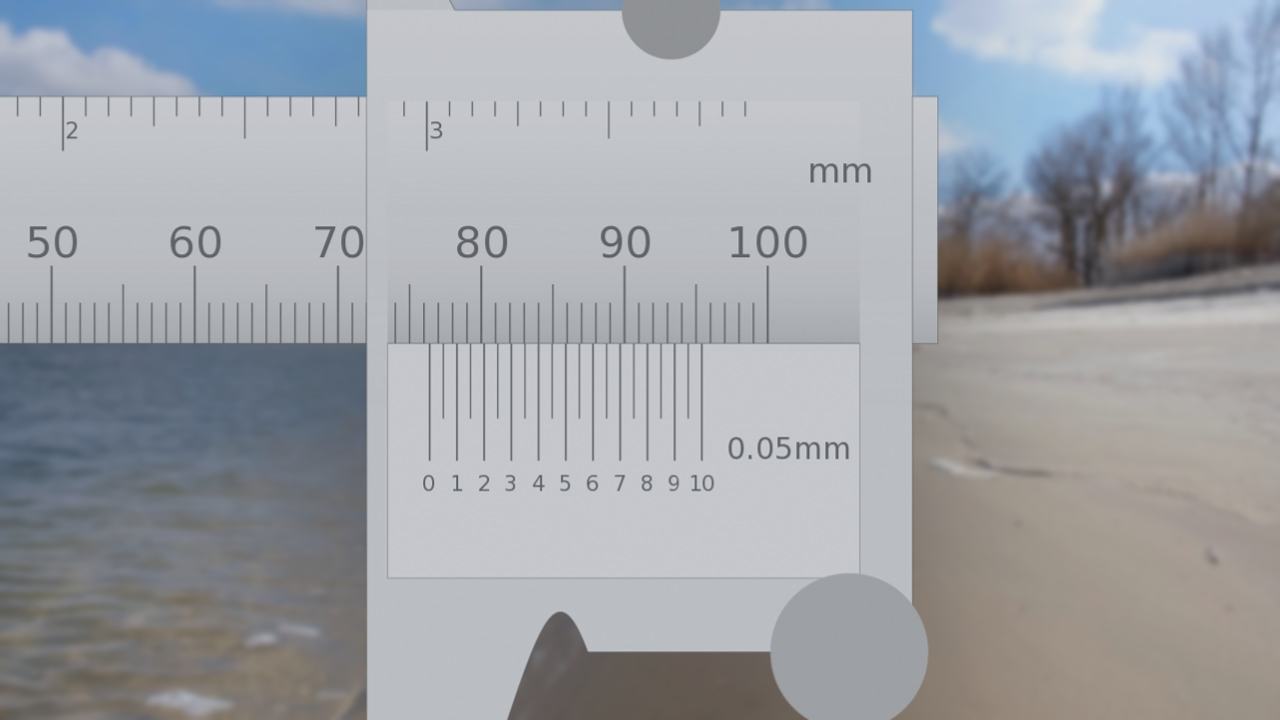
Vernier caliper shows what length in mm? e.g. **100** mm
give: **76.4** mm
